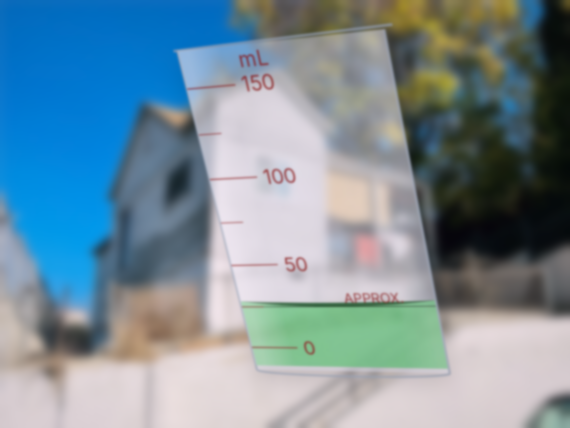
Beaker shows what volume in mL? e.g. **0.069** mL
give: **25** mL
